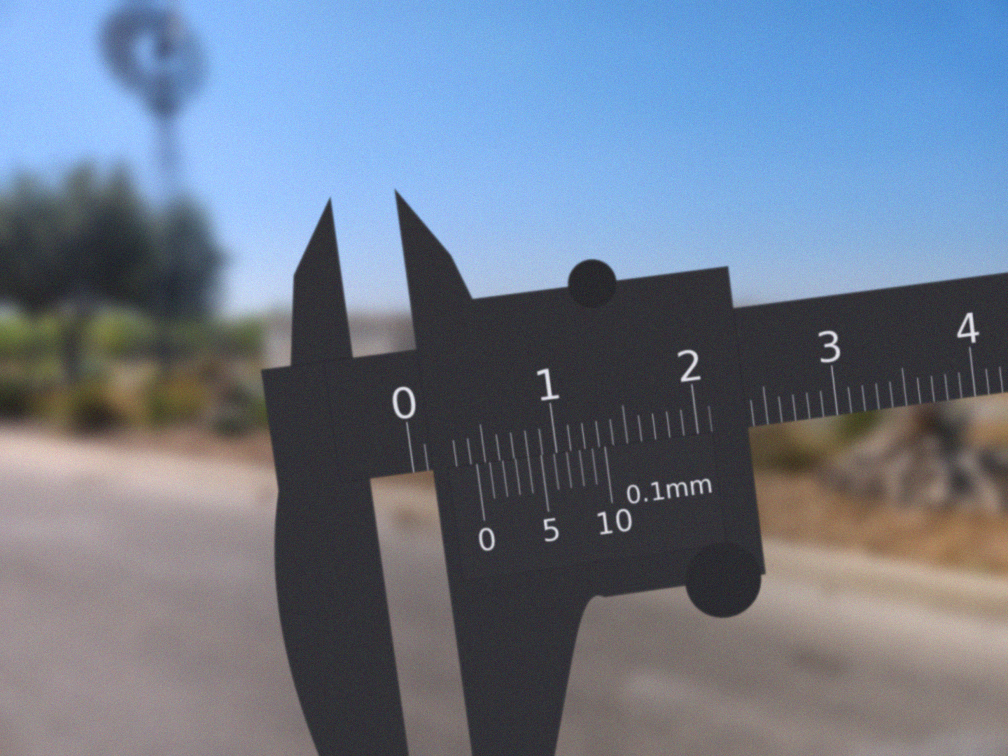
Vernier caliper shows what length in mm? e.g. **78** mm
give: **4.4** mm
